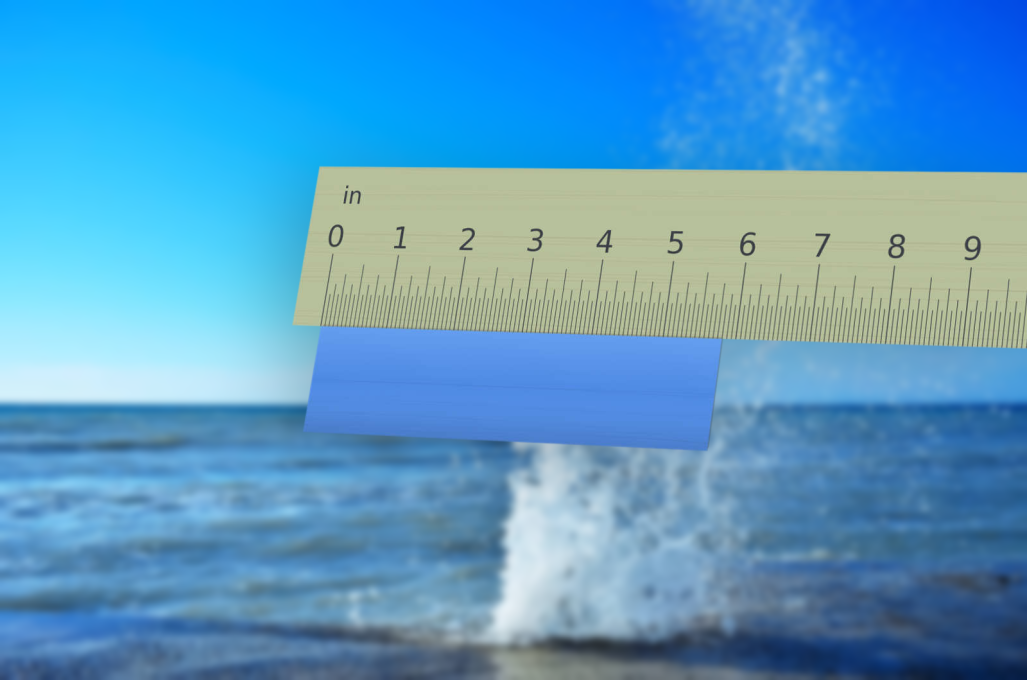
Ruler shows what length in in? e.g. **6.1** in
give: **5.8125** in
